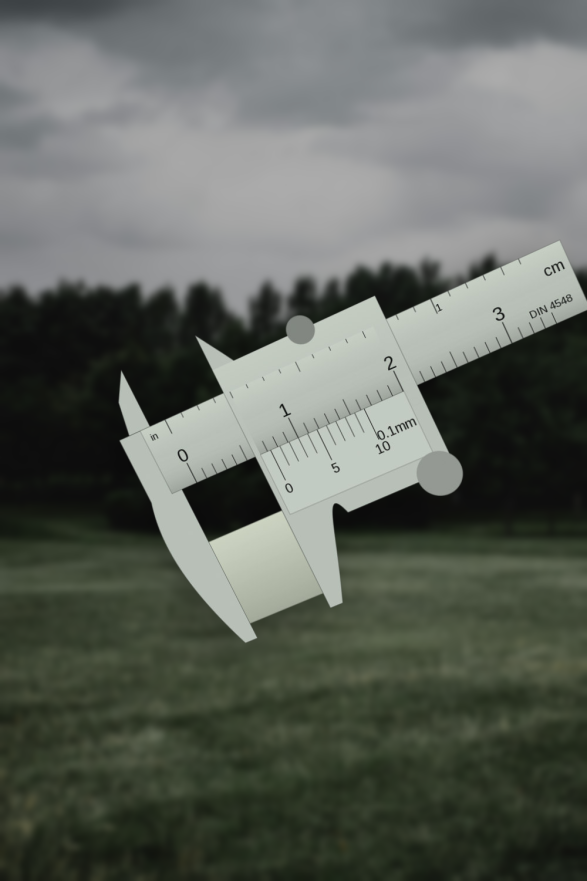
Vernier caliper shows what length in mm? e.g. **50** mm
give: **7.3** mm
